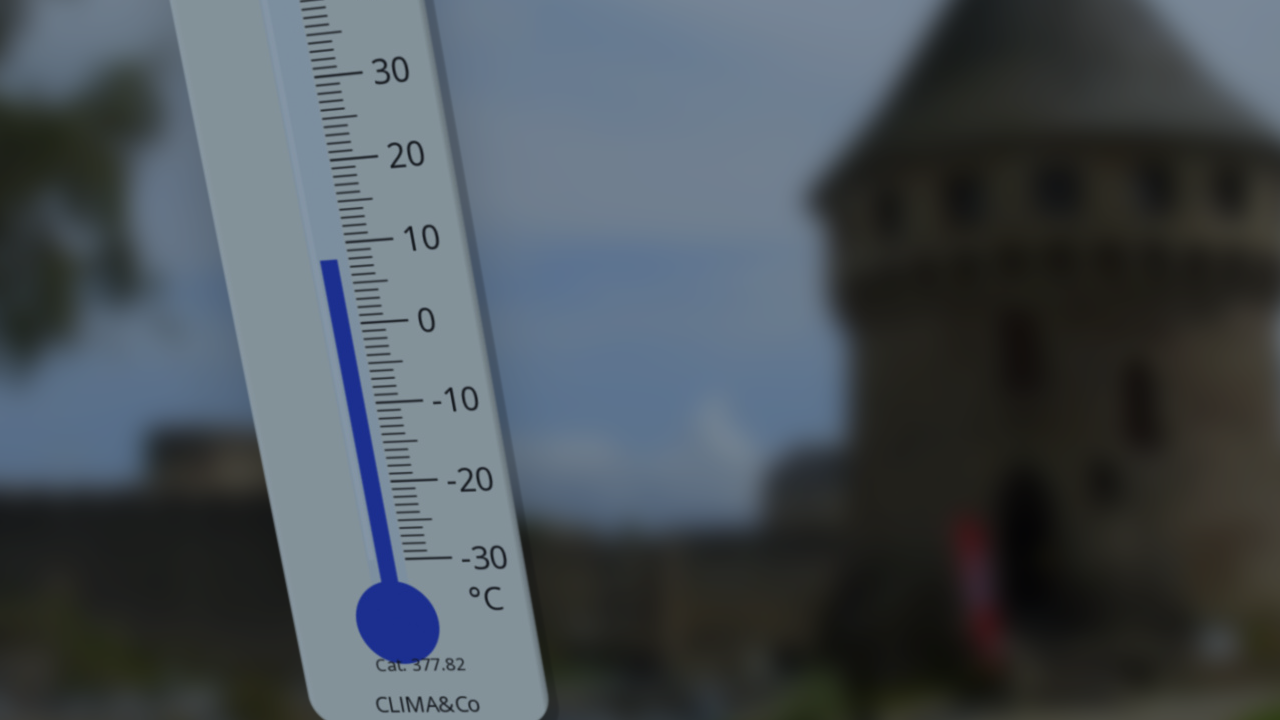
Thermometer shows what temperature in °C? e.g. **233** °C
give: **8** °C
